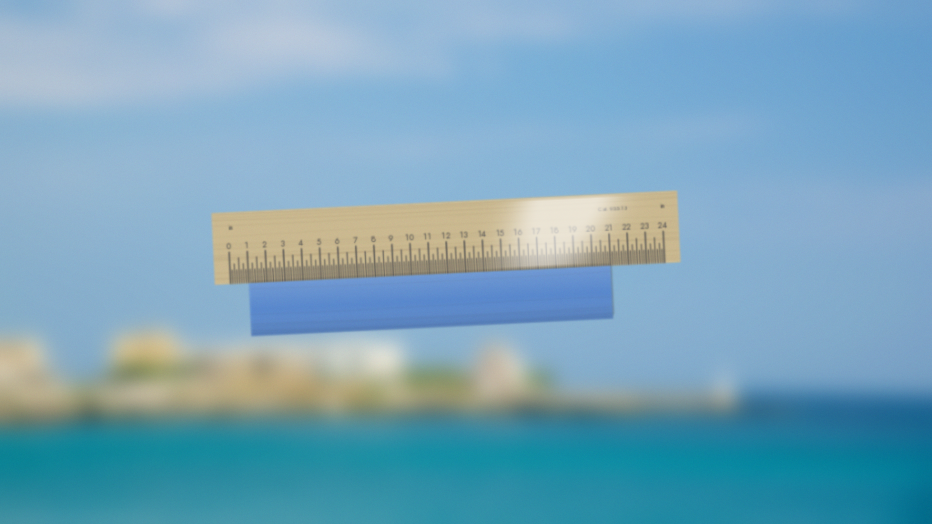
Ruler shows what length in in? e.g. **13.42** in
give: **20** in
